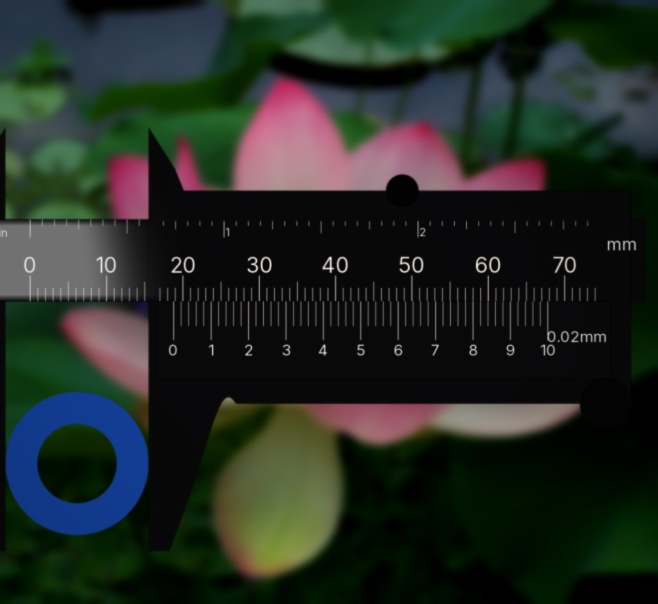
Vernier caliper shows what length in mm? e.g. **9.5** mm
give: **18.8** mm
